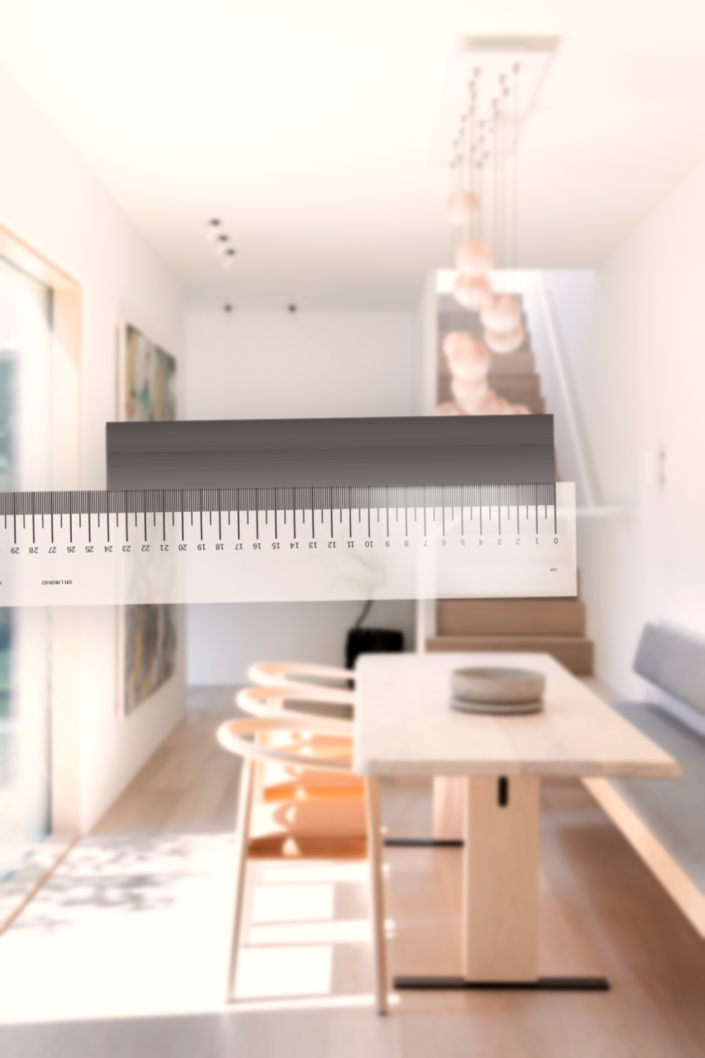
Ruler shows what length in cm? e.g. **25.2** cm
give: **24** cm
